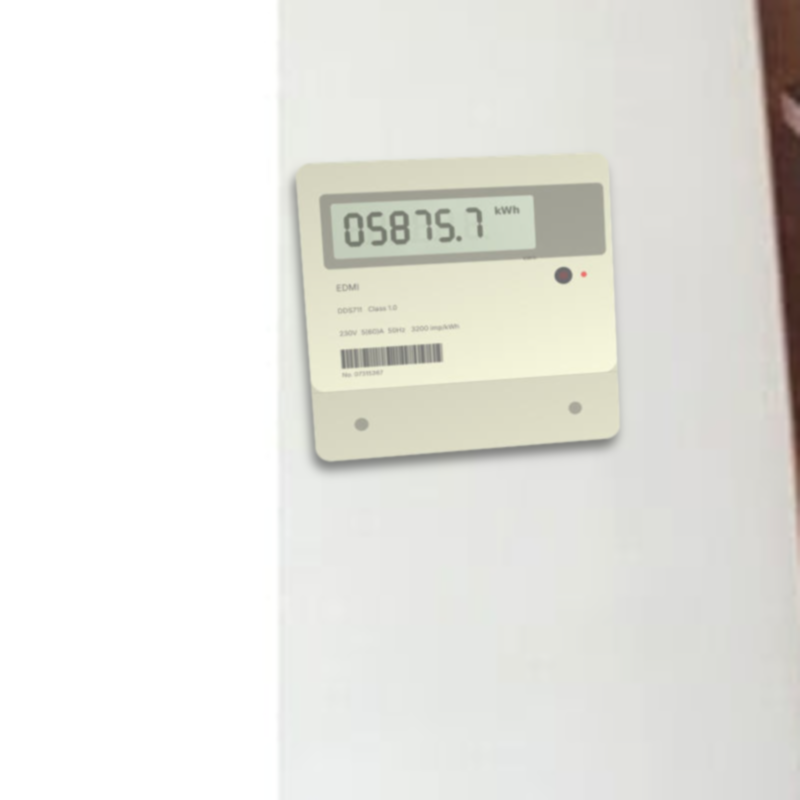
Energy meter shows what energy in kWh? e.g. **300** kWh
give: **5875.7** kWh
